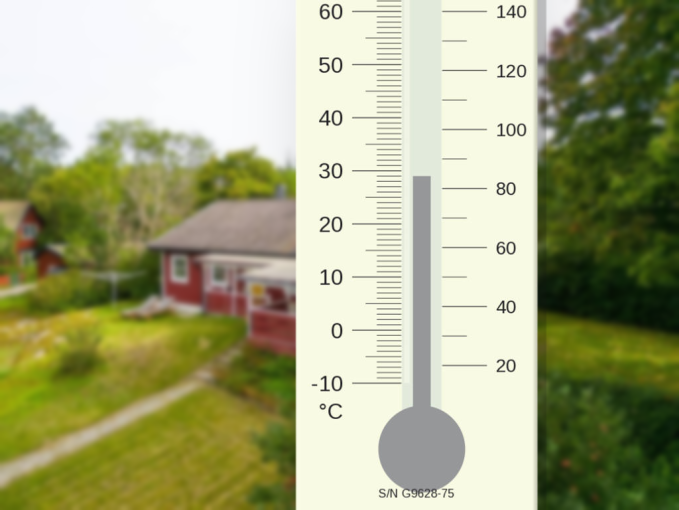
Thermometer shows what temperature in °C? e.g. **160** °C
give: **29** °C
